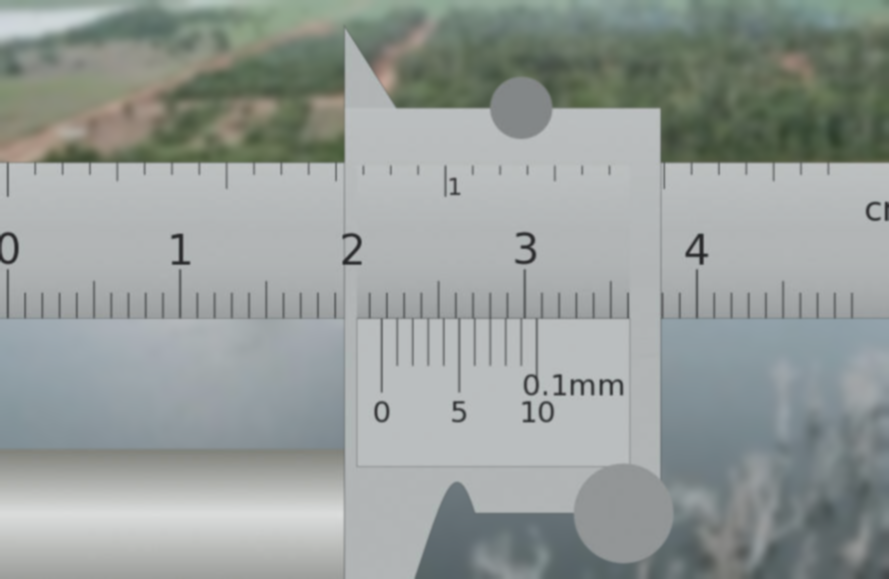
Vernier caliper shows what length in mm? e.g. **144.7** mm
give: **21.7** mm
